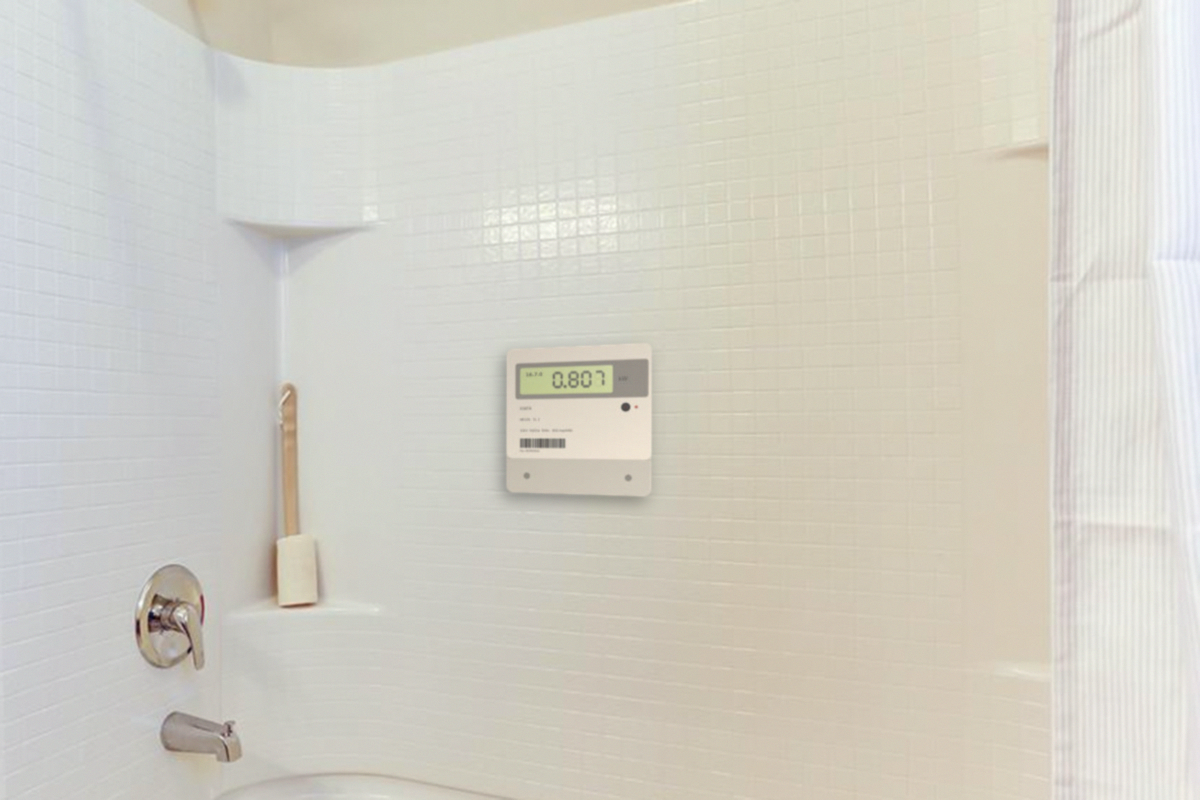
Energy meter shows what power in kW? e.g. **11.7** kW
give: **0.807** kW
